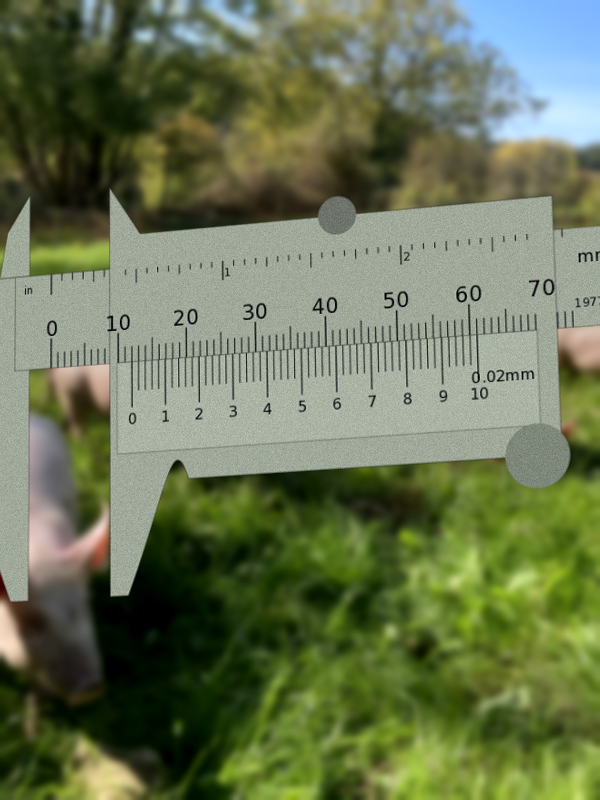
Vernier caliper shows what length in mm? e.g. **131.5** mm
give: **12.0** mm
